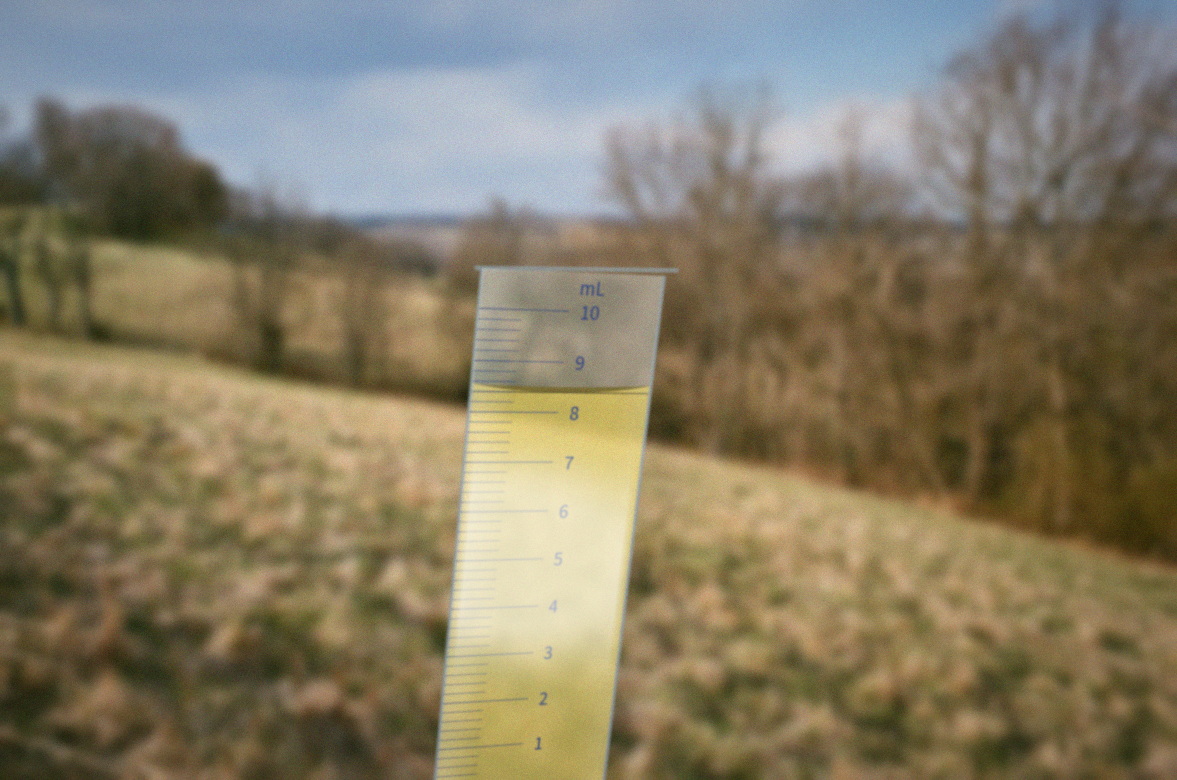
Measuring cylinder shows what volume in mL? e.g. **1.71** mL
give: **8.4** mL
